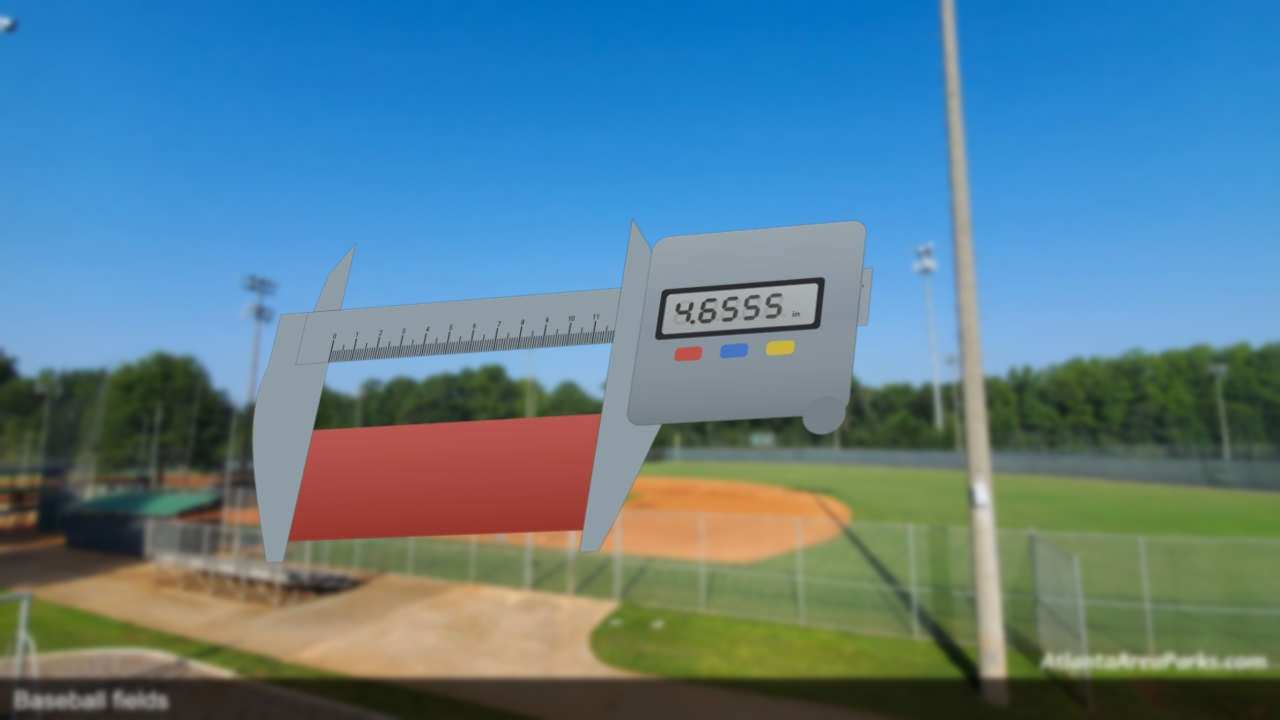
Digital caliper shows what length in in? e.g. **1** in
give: **4.6555** in
